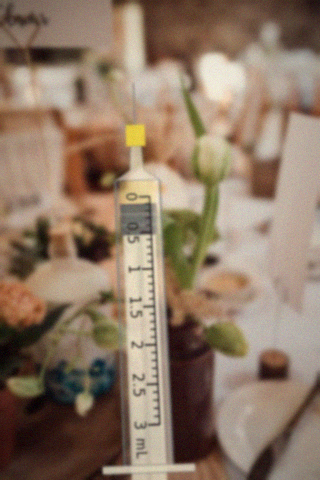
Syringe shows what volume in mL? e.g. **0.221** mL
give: **0.1** mL
